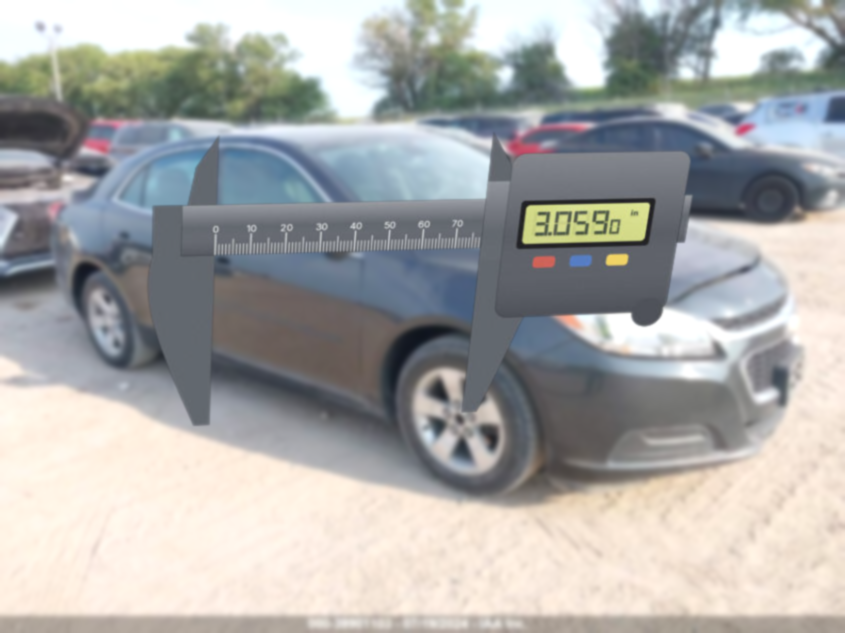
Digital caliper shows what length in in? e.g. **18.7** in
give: **3.0590** in
